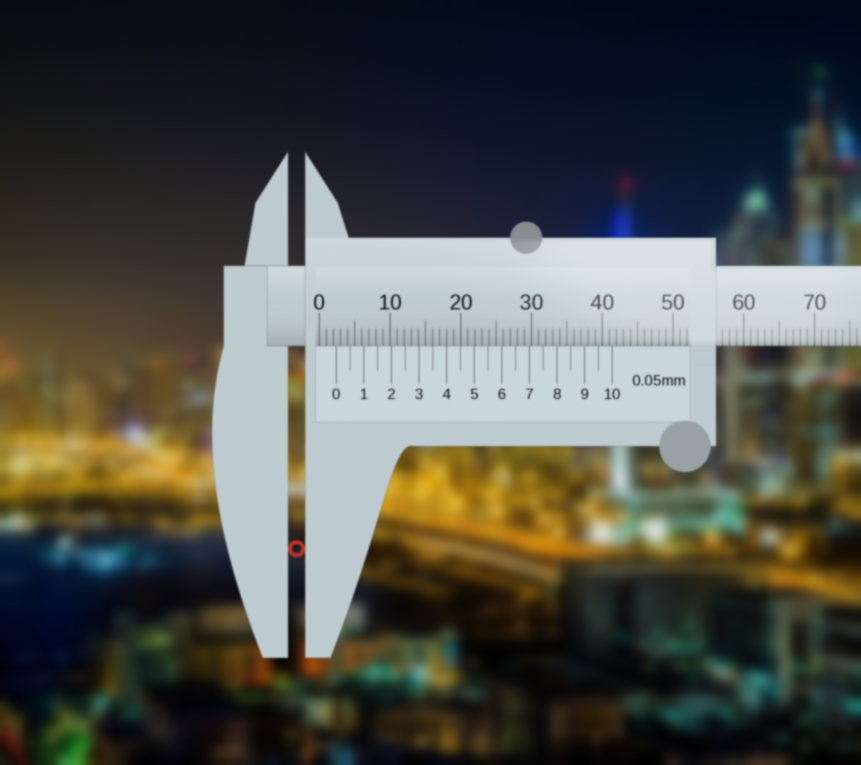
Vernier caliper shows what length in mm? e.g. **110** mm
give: **2.4** mm
